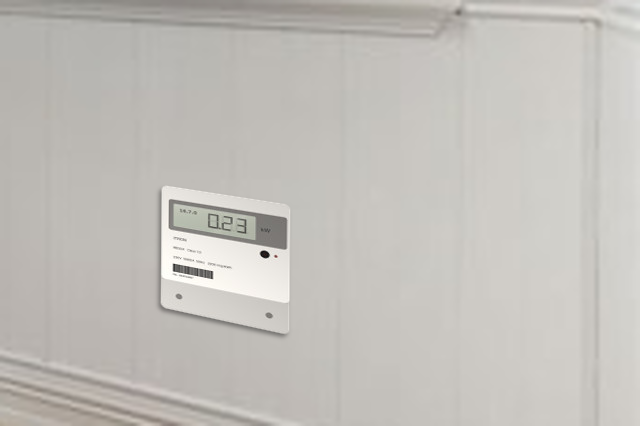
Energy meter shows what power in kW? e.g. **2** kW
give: **0.23** kW
